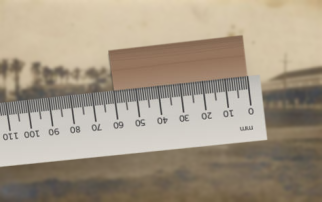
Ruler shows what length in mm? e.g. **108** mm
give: **60** mm
